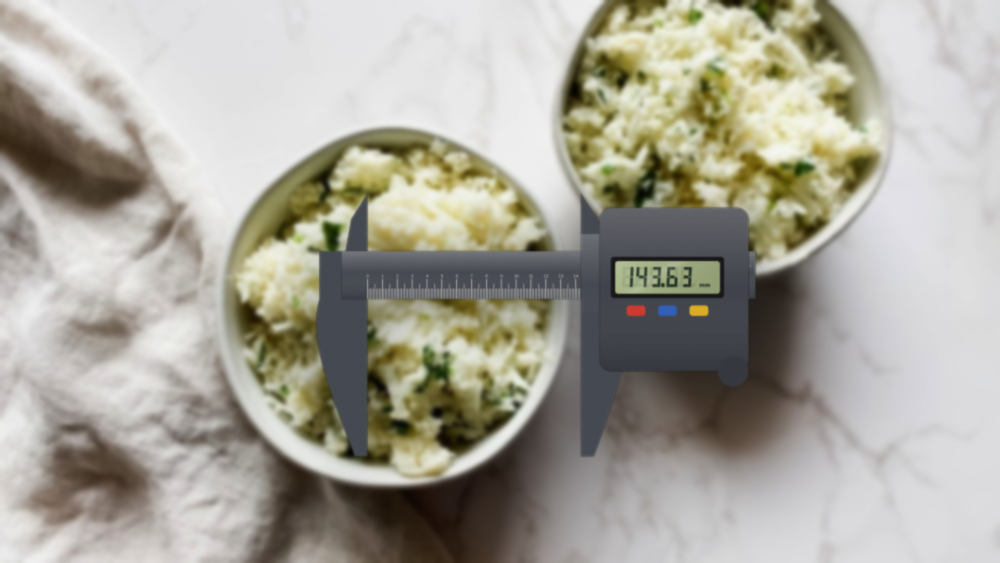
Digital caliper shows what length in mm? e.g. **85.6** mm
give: **143.63** mm
